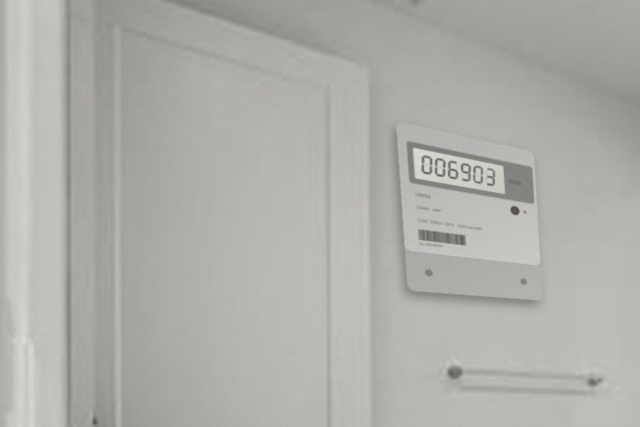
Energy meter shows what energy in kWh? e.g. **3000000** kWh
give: **6903** kWh
